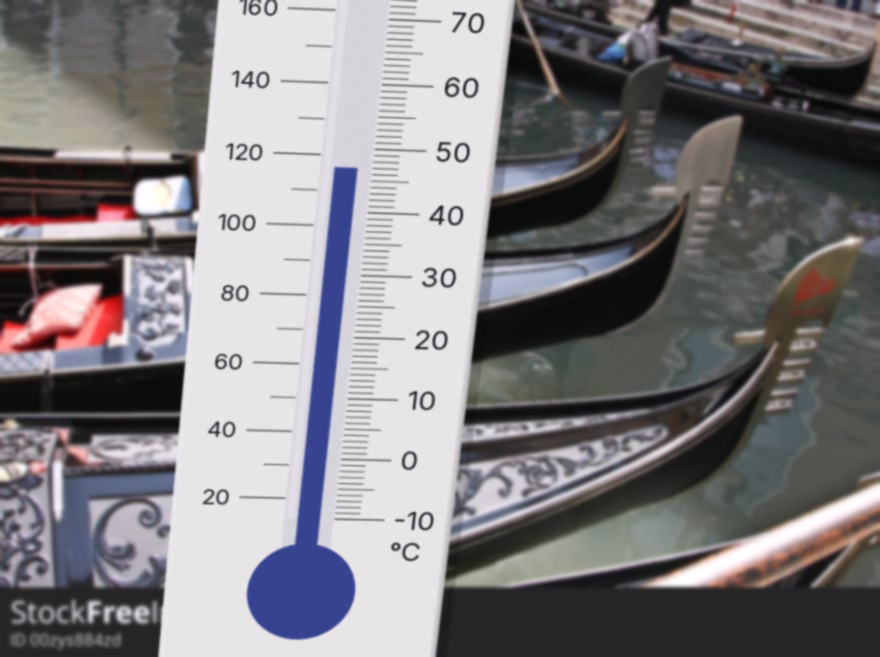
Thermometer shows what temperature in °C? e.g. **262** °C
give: **47** °C
